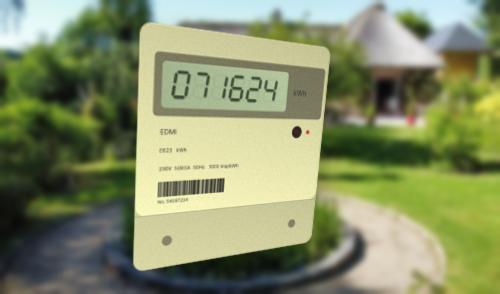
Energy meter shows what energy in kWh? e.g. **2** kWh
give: **71624** kWh
